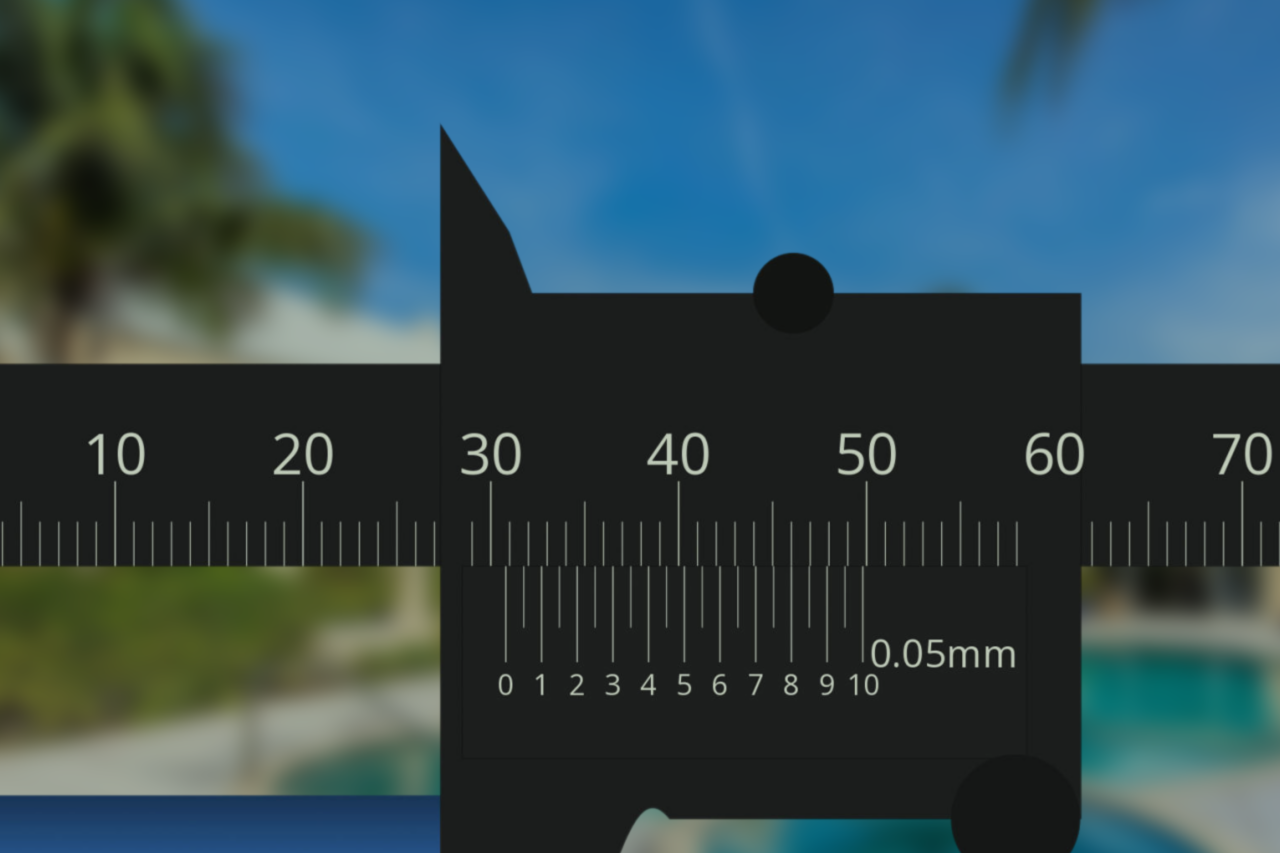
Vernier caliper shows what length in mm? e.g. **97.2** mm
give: **30.8** mm
